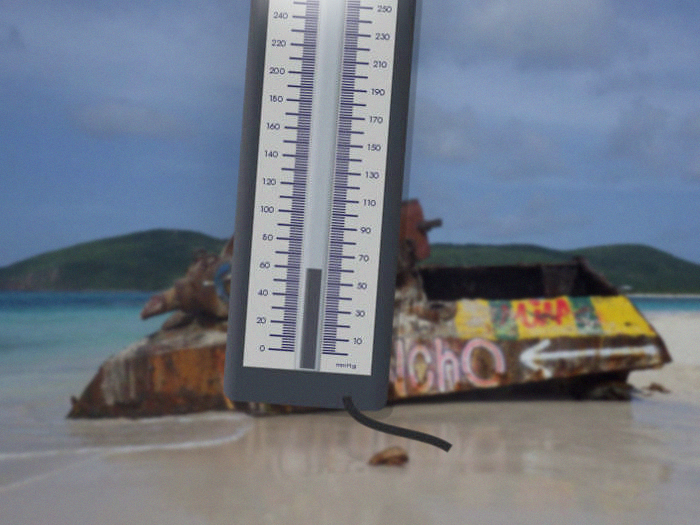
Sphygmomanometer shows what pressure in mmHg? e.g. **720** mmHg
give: **60** mmHg
